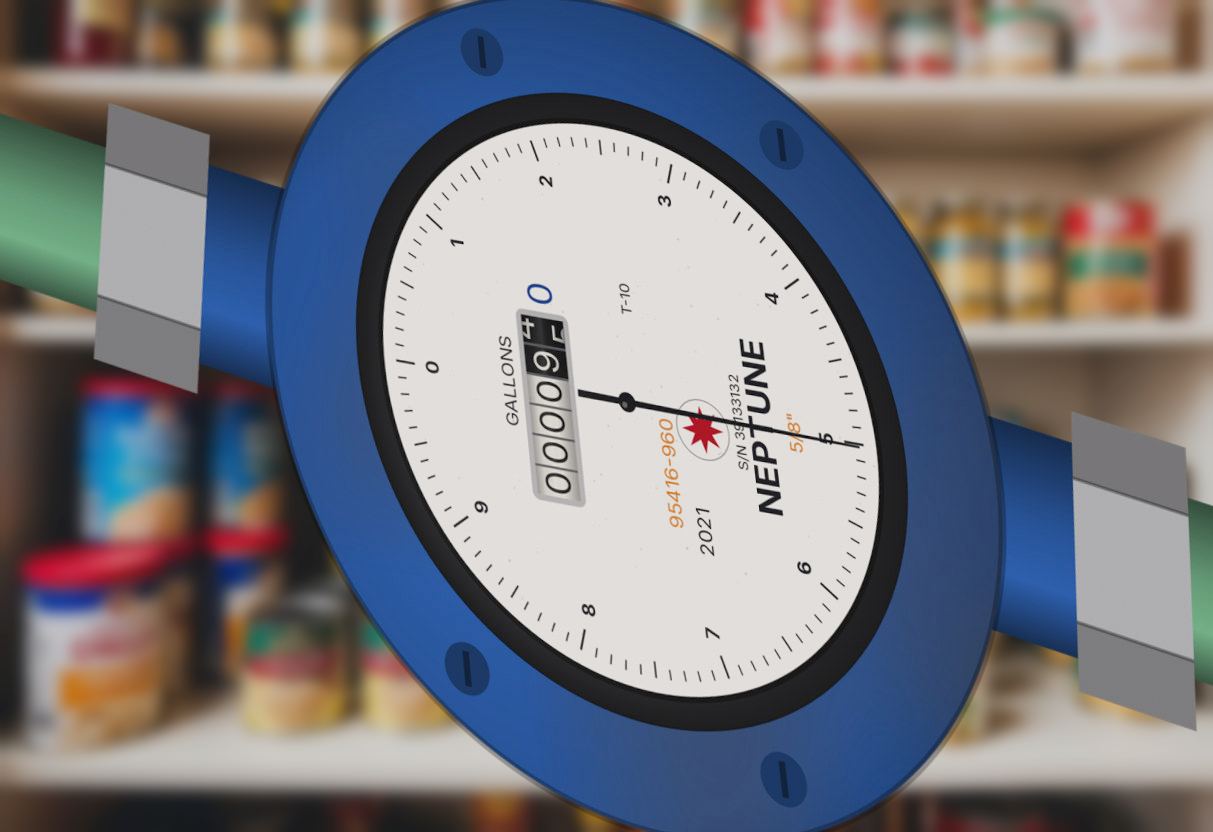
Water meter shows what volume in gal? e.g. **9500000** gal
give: **945.0** gal
